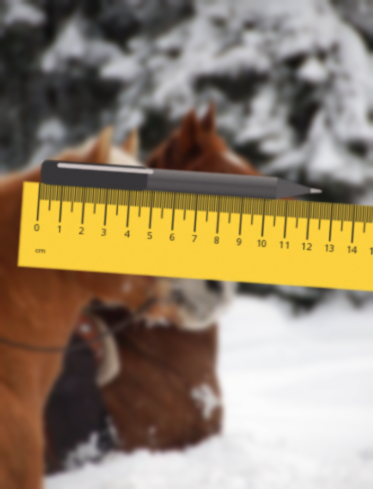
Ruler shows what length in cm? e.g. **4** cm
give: **12.5** cm
